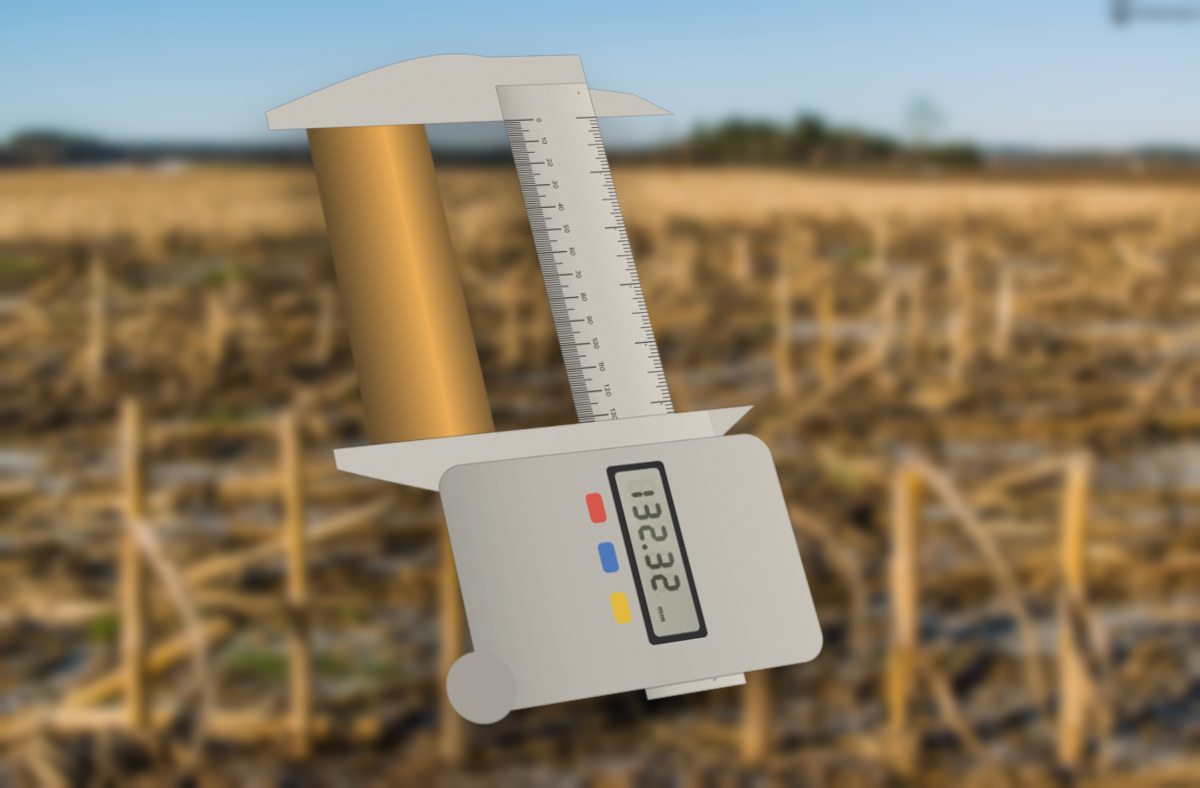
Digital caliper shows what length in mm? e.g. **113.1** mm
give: **132.32** mm
